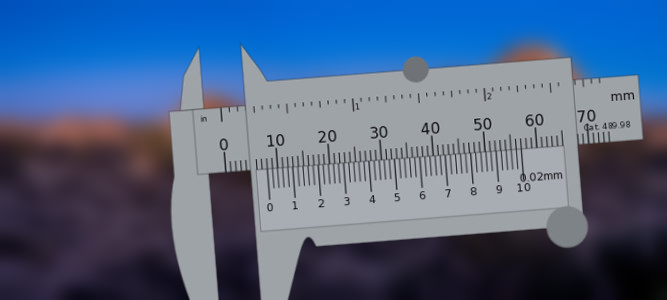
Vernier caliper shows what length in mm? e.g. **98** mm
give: **8.0** mm
